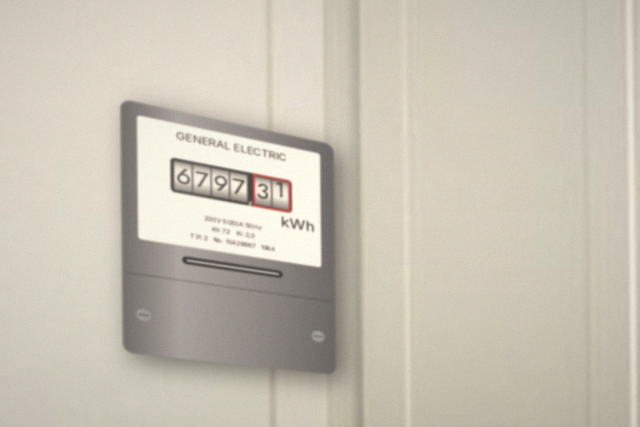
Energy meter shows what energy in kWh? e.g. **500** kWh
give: **6797.31** kWh
